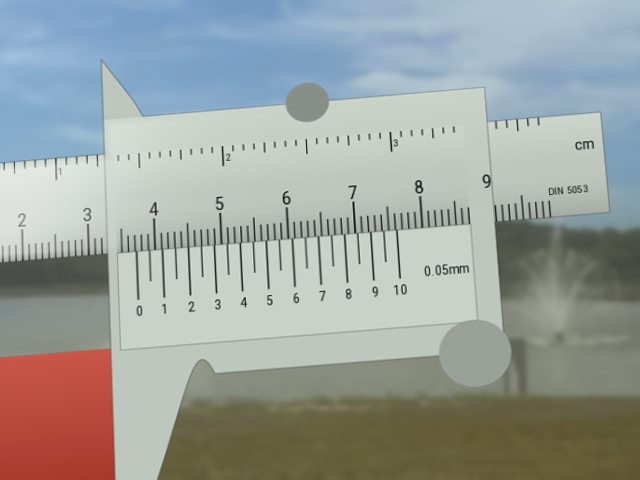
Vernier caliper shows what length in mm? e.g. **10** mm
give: **37.2** mm
